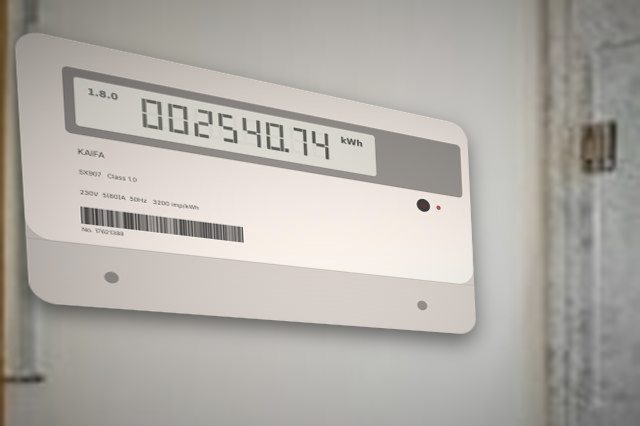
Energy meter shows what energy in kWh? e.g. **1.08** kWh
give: **2540.74** kWh
